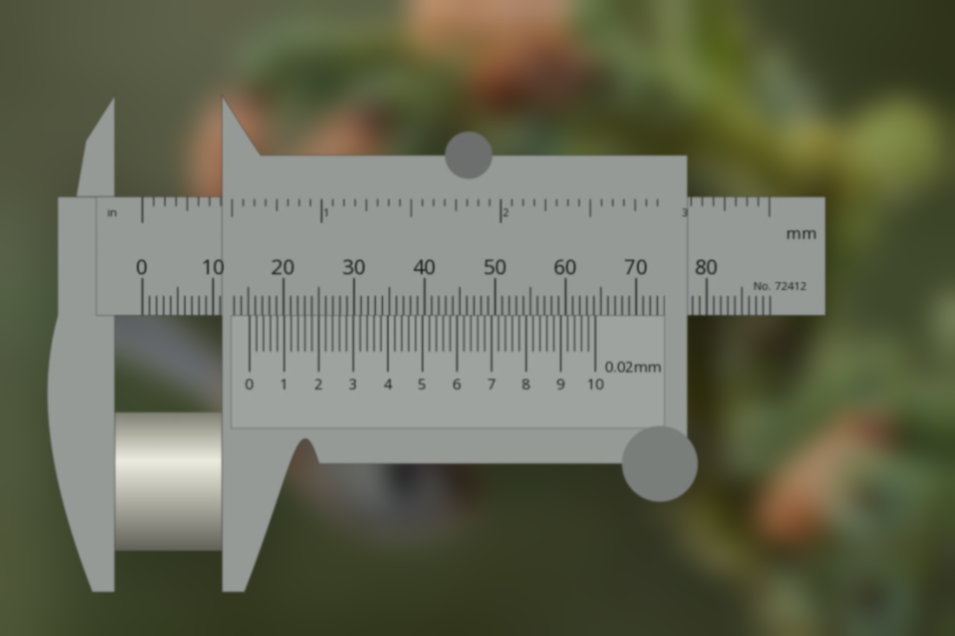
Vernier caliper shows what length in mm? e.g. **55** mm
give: **15.2** mm
